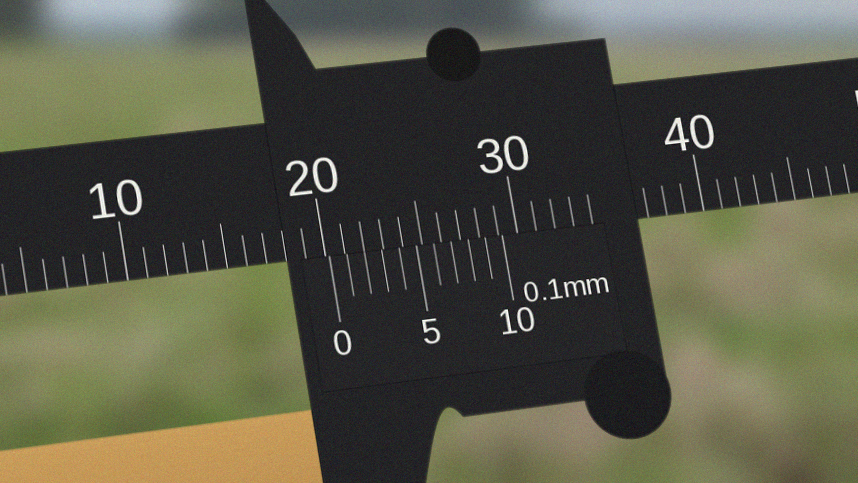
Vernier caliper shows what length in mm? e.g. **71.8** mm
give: **20.2** mm
